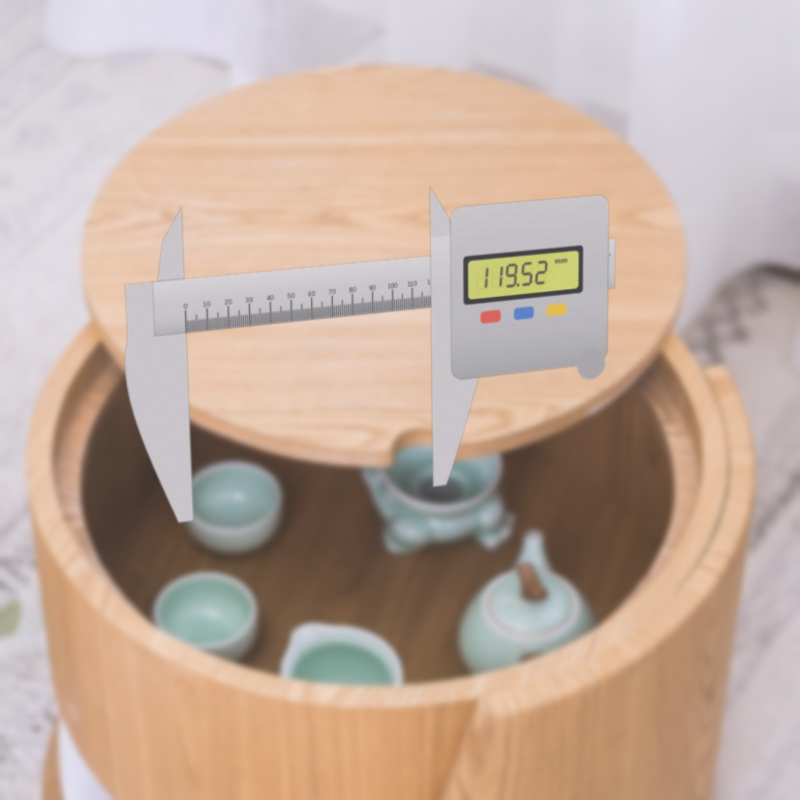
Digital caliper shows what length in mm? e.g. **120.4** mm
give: **119.52** mm
